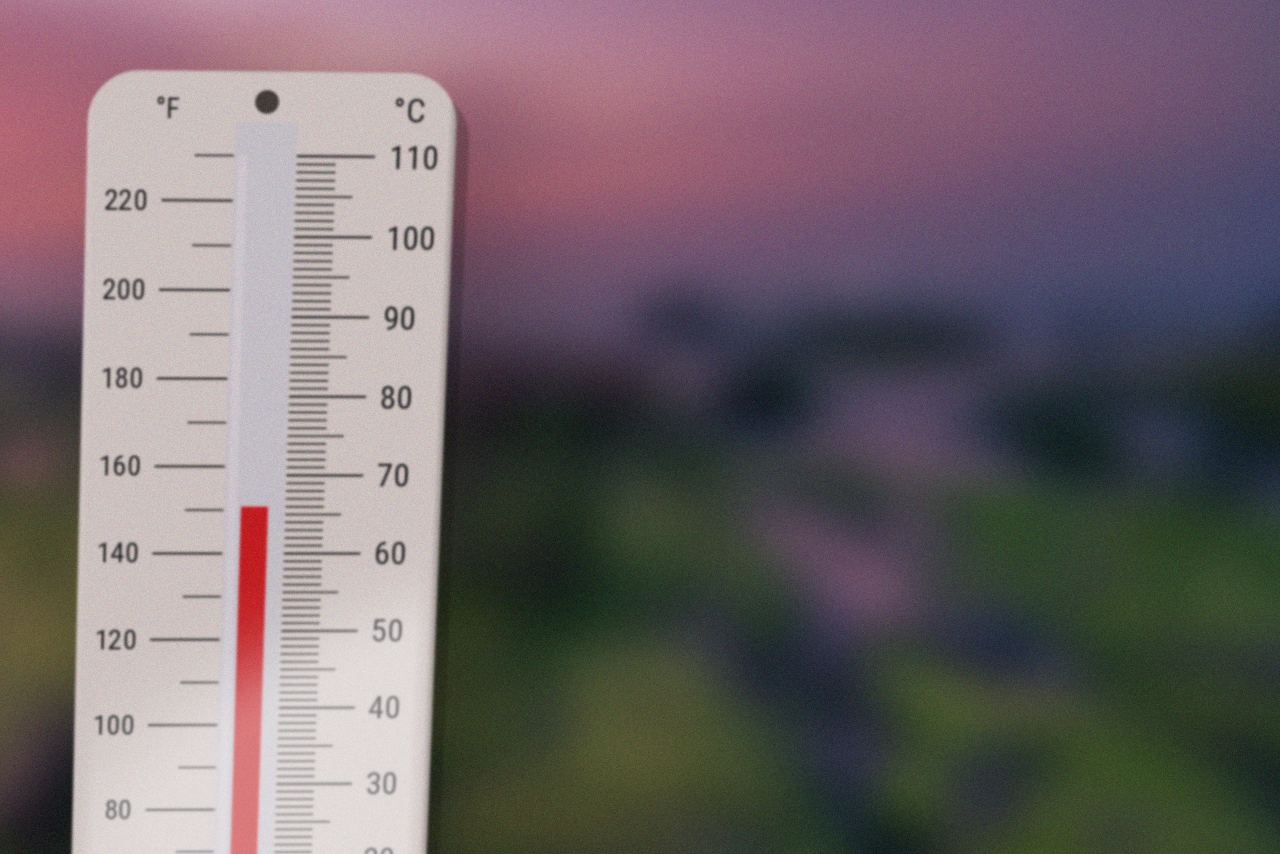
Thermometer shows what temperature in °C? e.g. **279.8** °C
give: **66** °C
